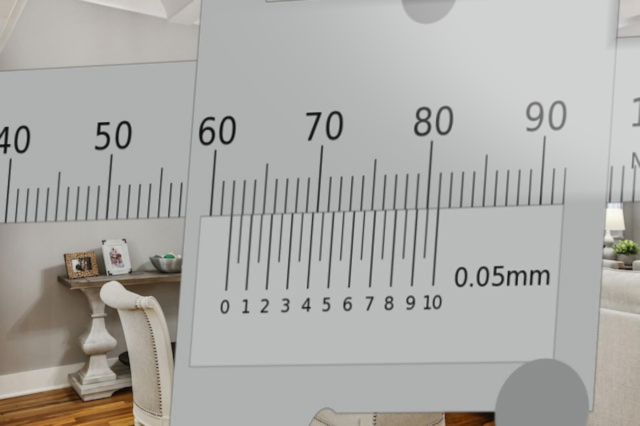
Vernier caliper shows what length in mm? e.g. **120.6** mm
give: **62.0** mm
